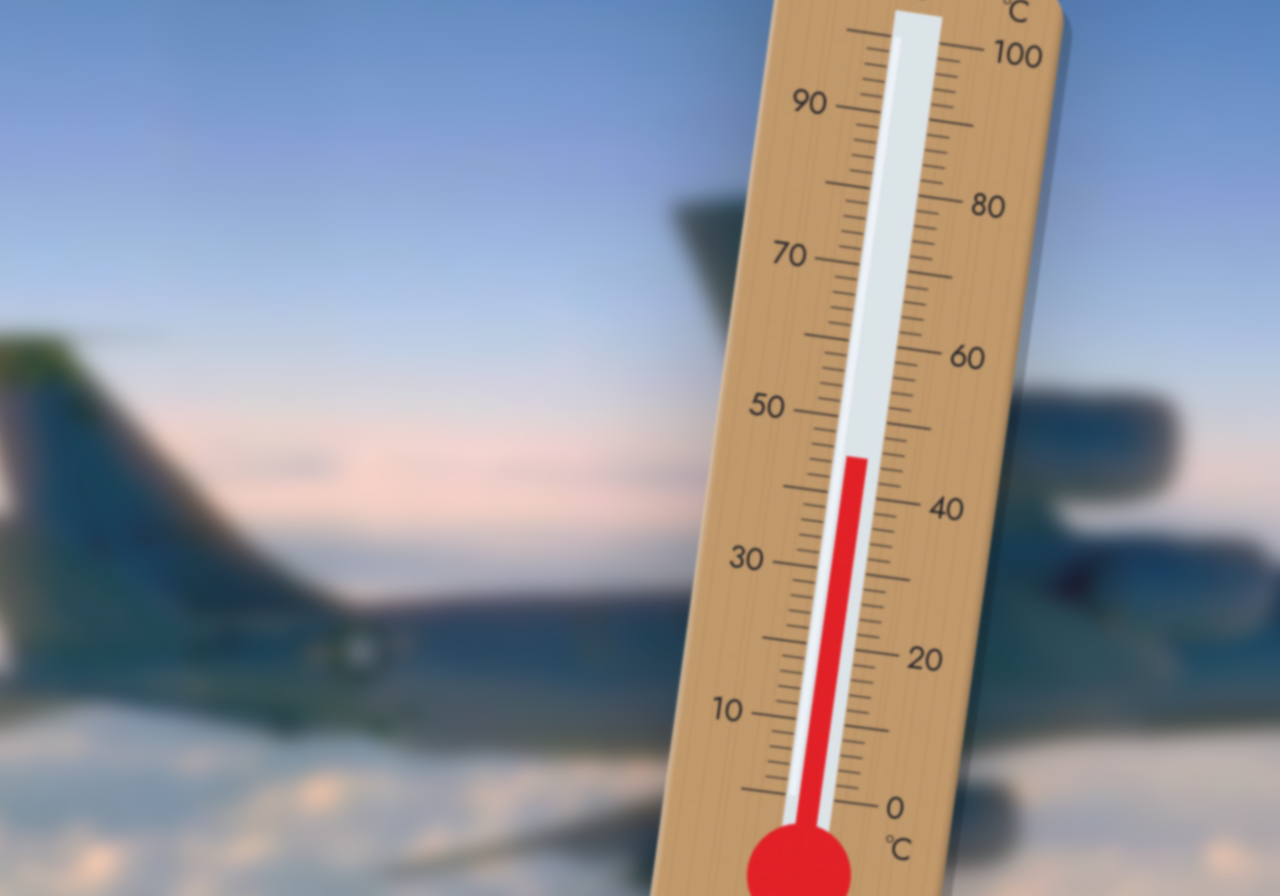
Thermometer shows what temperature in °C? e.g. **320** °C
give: **45** °C
